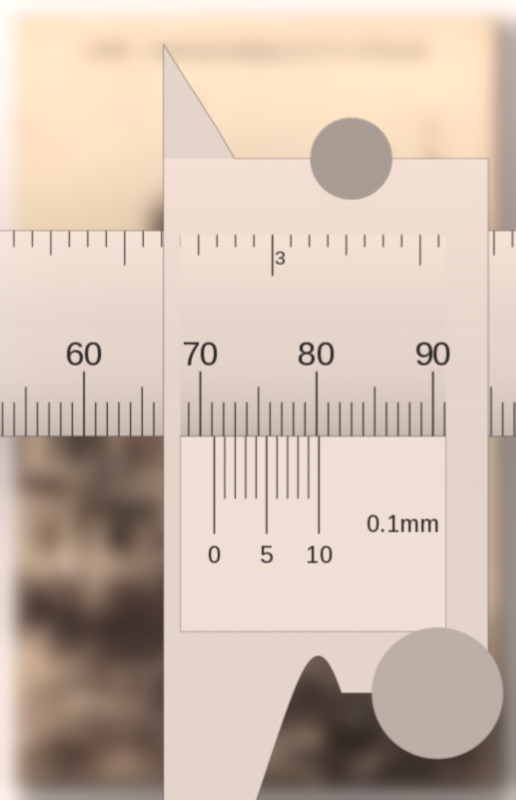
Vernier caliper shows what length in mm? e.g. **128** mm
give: **71.2** mm
